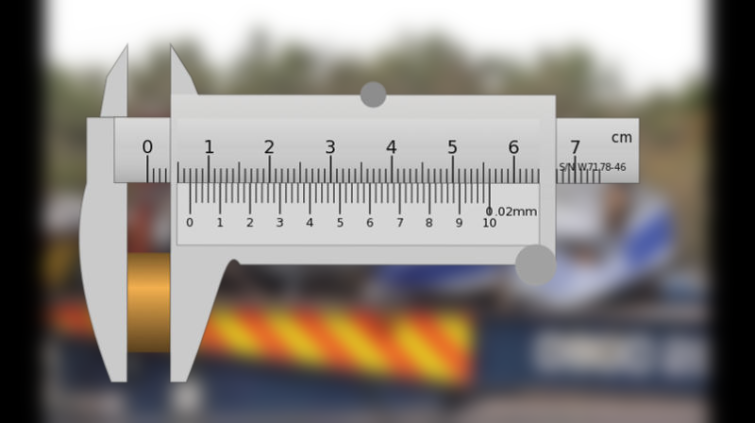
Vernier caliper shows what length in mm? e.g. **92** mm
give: **7.0** mm
